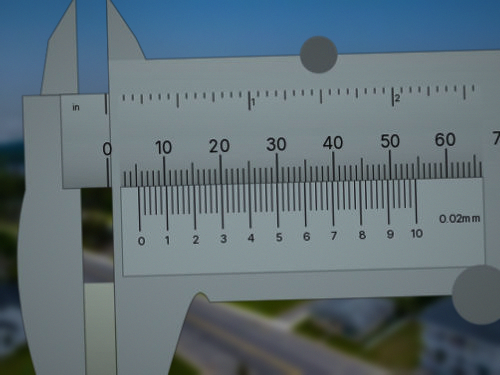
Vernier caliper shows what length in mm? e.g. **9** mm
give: **5.4** mm
